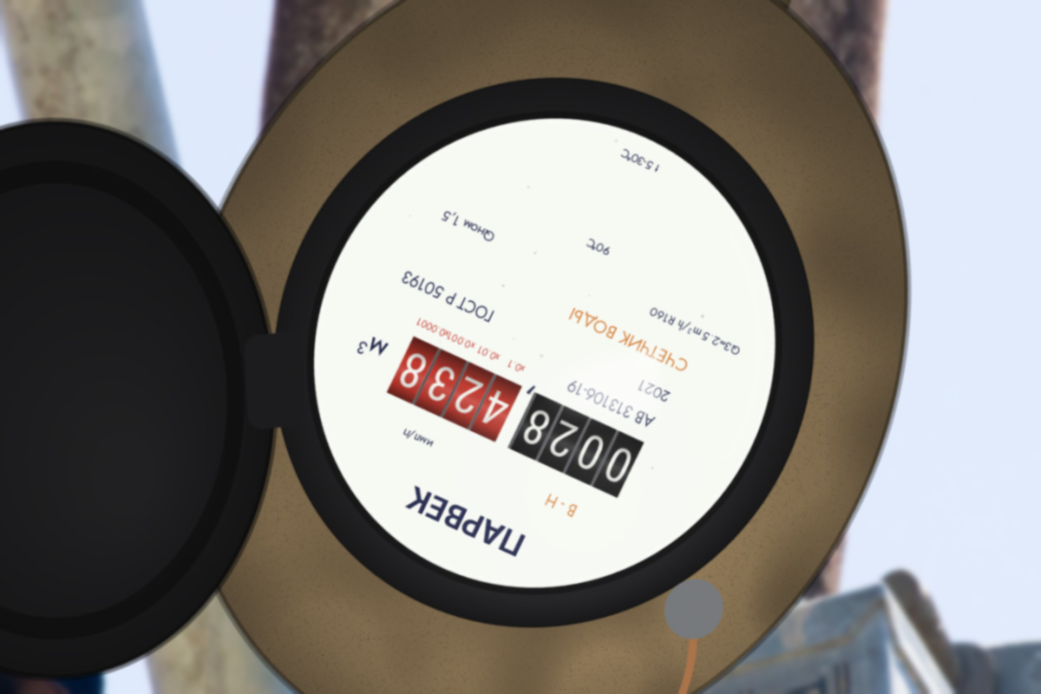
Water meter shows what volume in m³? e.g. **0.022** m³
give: **28.4238** m³
